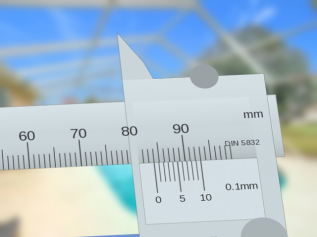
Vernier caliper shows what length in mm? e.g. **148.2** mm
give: **84.0** mm
